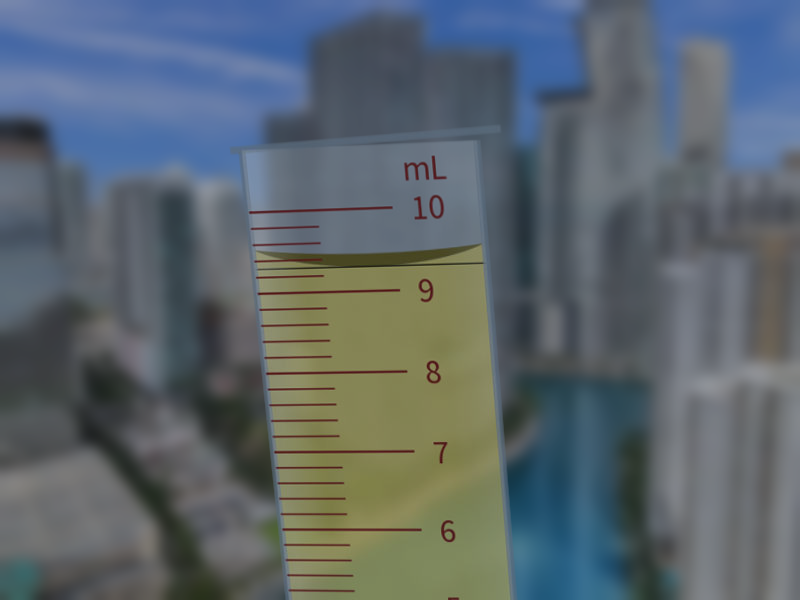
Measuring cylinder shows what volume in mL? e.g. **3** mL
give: **9.3** mL
